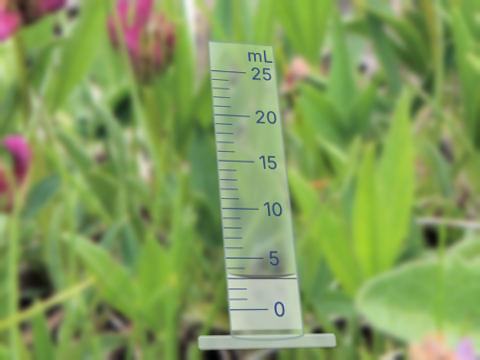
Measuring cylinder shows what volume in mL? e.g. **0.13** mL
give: **3** mL
